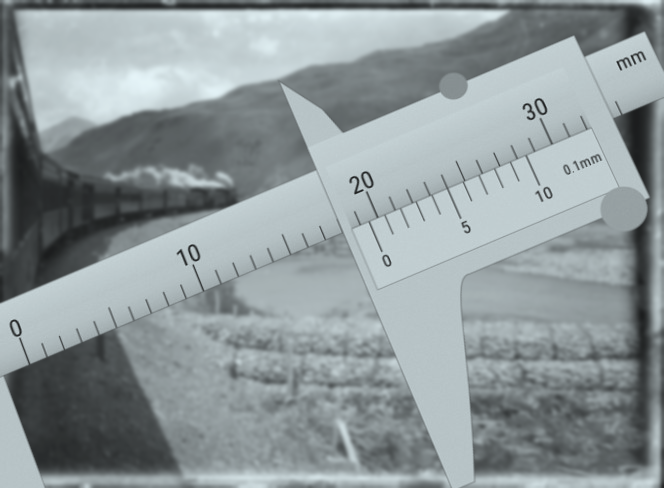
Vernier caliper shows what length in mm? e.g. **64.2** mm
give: **19.5** mm
